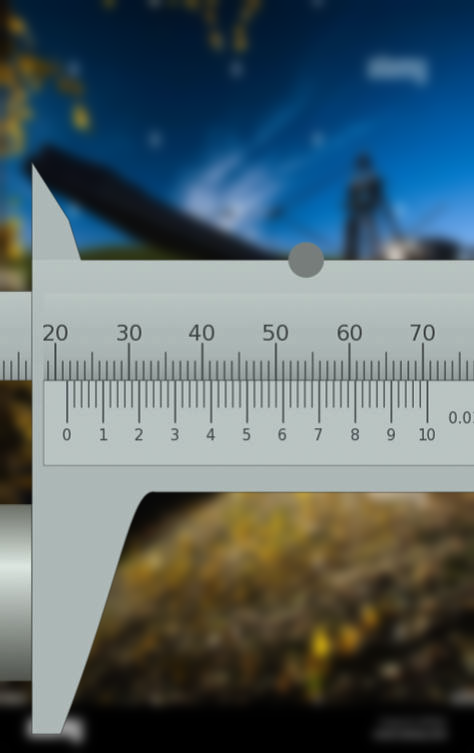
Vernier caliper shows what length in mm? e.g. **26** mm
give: **21.6** mm
